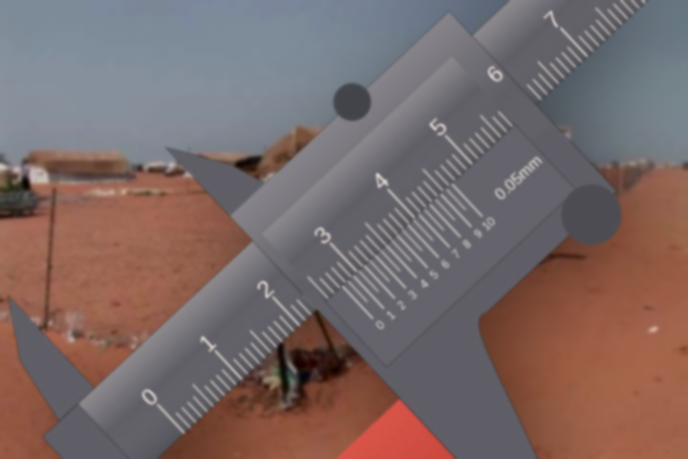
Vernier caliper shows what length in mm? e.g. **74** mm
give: **27.4** mm
